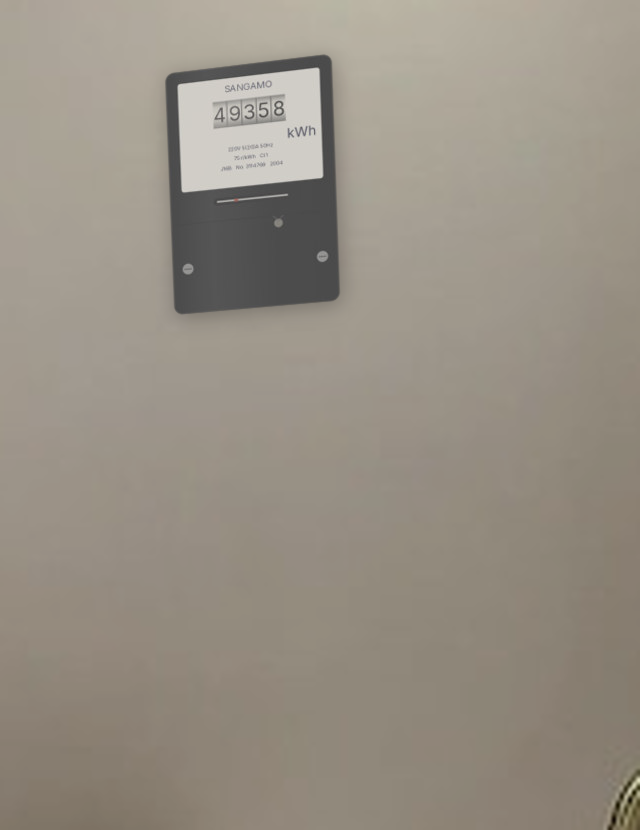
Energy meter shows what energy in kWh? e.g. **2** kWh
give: **49358** kWh
